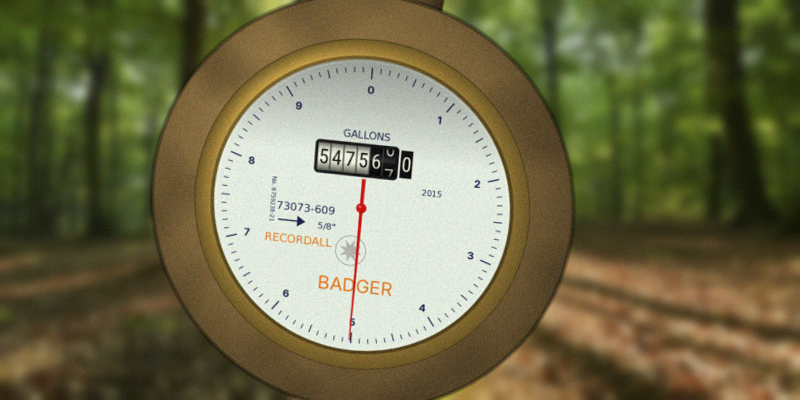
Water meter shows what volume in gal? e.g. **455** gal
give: **5475665.0** gal
